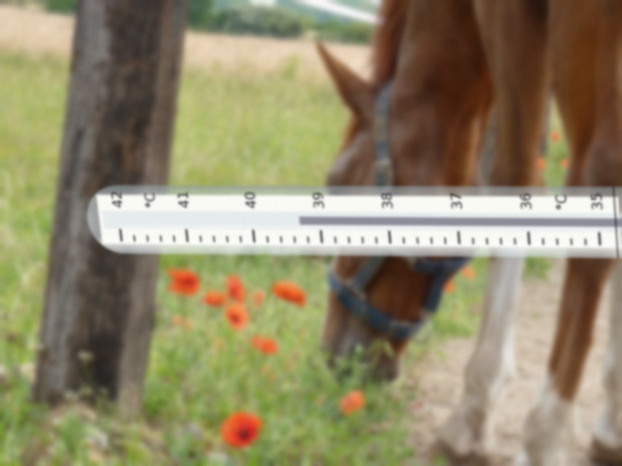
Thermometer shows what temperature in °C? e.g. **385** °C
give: **39.3** °C
